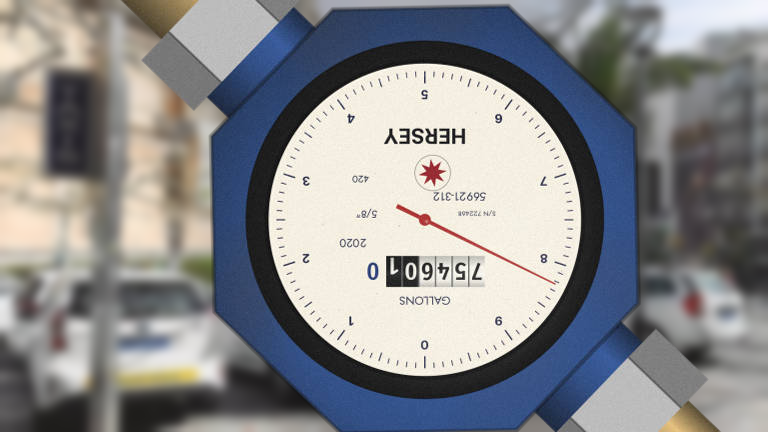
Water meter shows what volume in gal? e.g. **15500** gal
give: **7546008.2** gal
